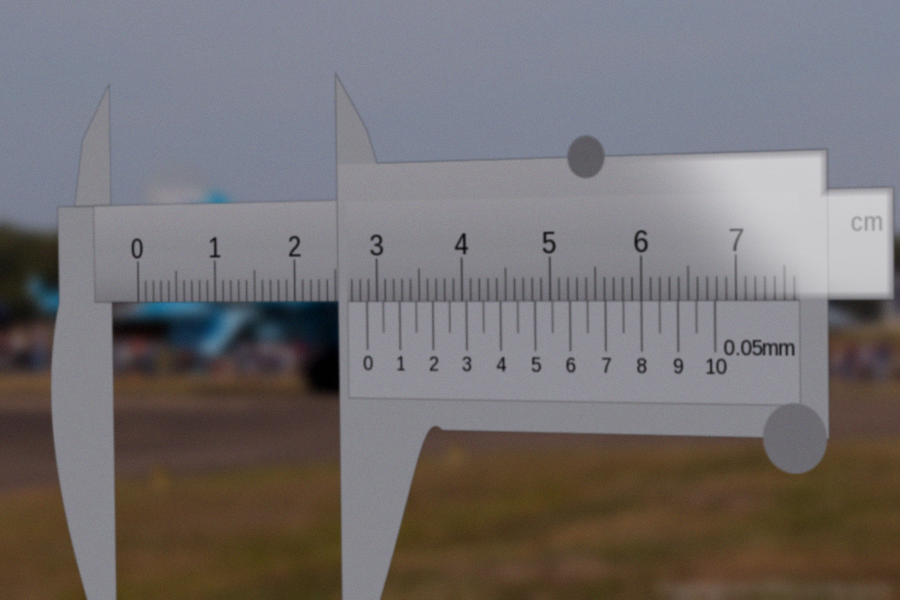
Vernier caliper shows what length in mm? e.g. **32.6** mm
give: **28.8** mm
